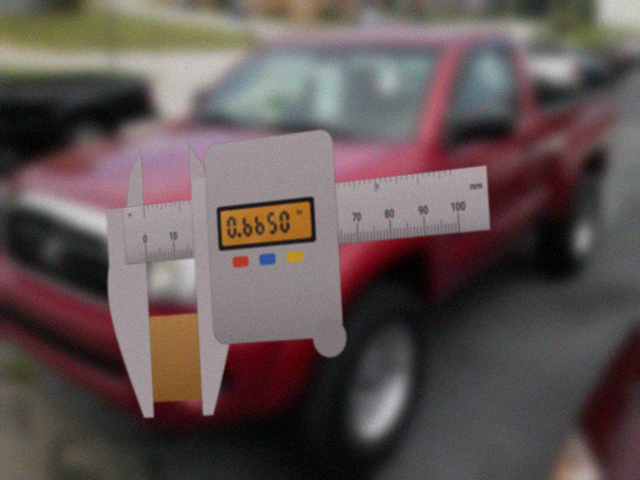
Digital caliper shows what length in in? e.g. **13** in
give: **0.6650** in
